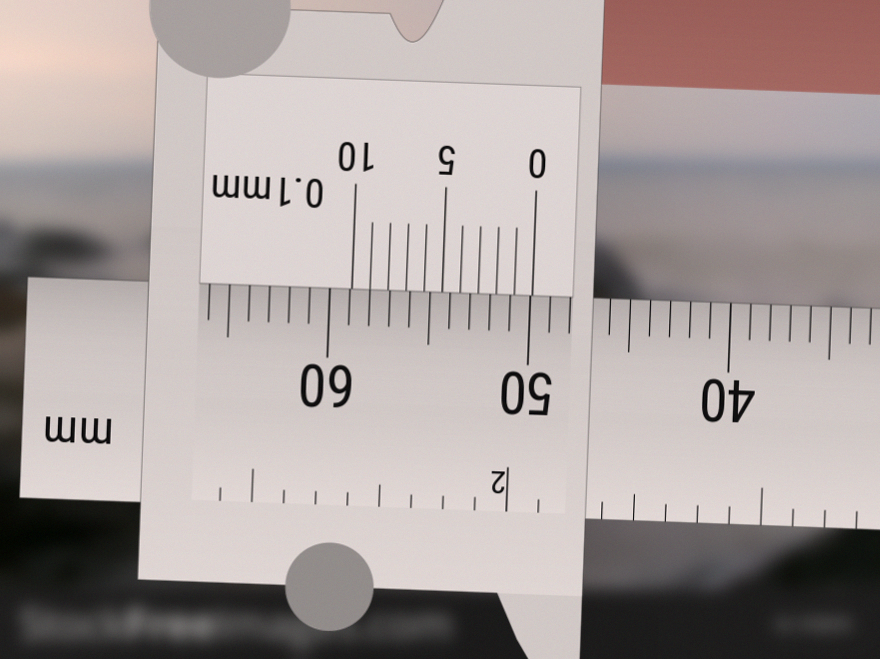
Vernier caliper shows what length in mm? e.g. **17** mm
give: **49.9** mm
